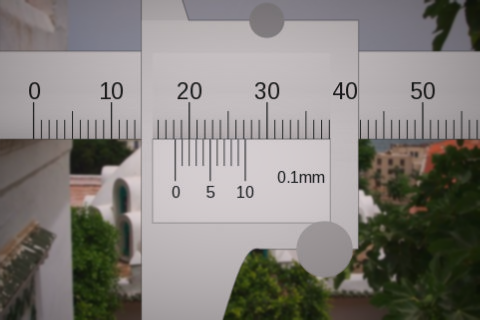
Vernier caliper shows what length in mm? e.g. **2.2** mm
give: **18.2** mm
